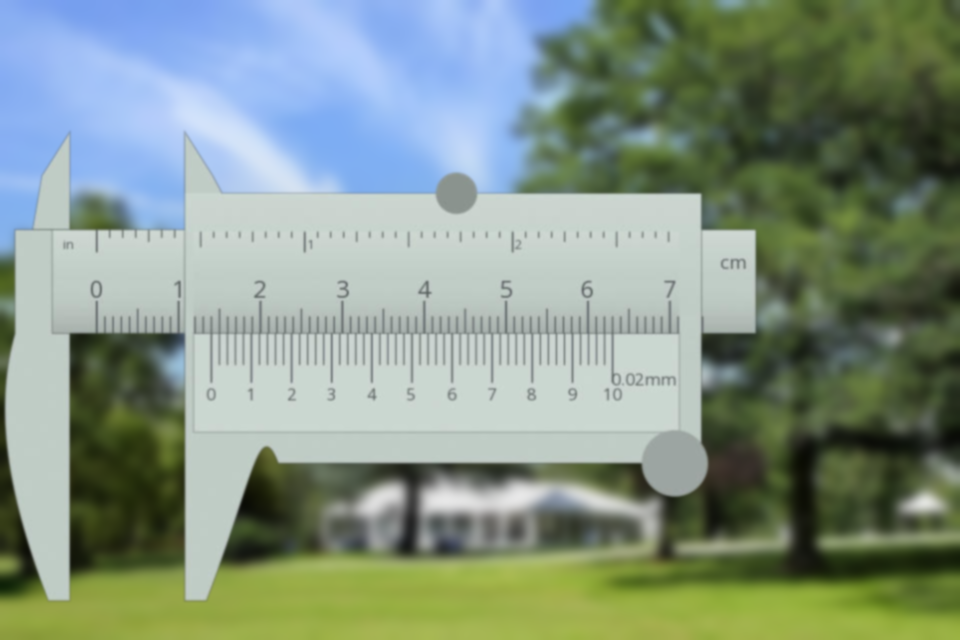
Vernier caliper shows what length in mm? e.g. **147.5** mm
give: **14.0** mm
